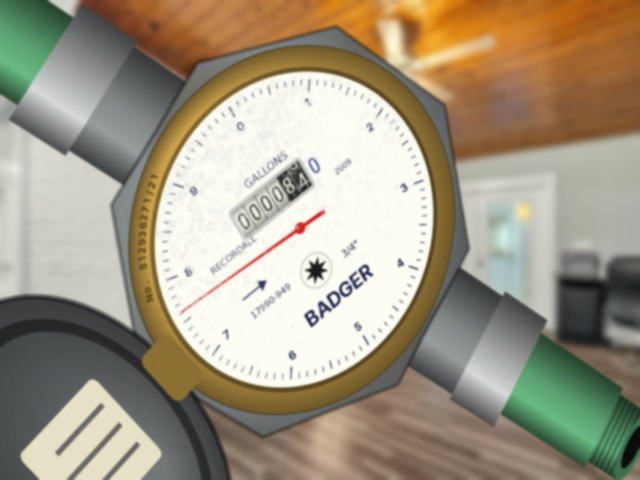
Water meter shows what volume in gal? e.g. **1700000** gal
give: **837.6** gal
